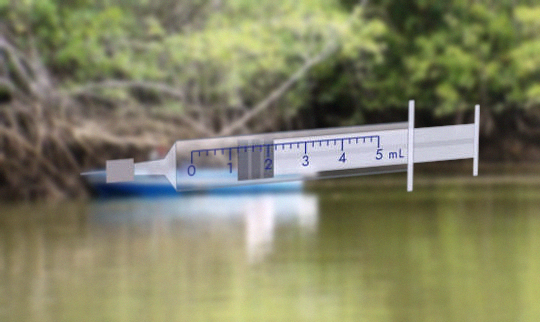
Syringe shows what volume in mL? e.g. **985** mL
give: **1.2** mL
